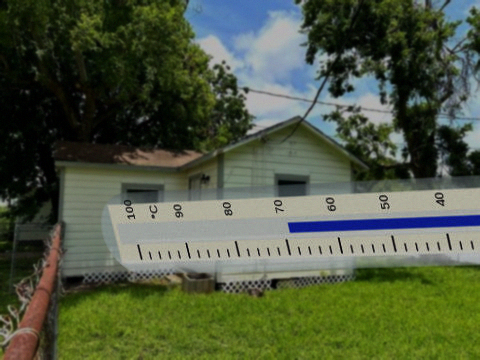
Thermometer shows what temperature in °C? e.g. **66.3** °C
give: **69** °C
